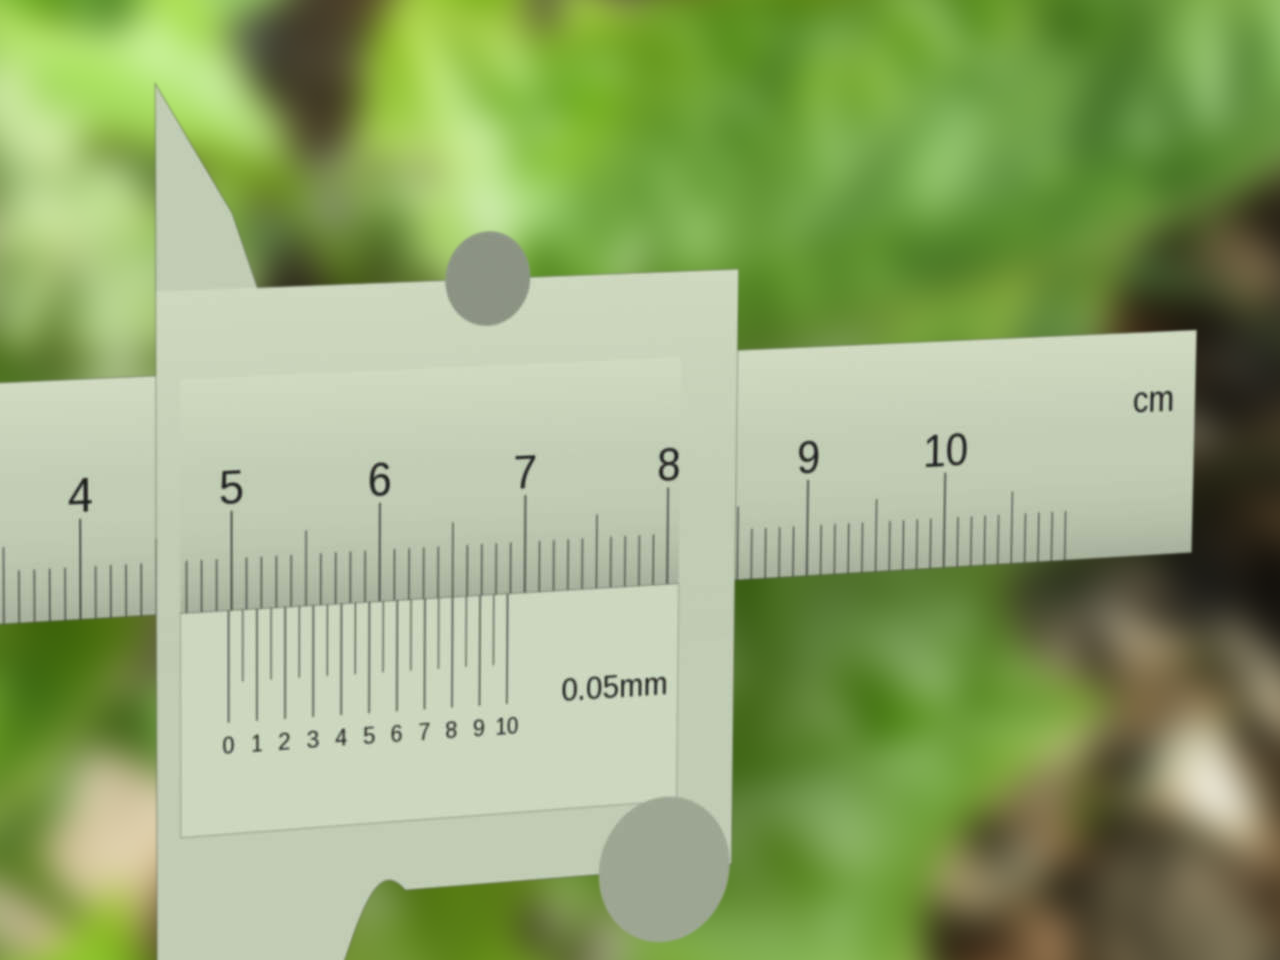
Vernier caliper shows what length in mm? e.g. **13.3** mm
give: **49.8** mm
